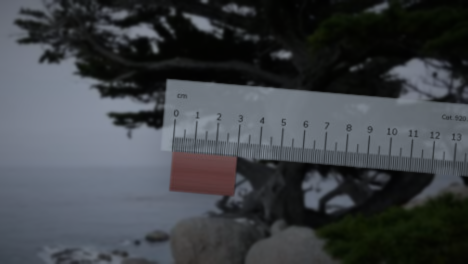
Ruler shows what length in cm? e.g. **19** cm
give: **3** cm
